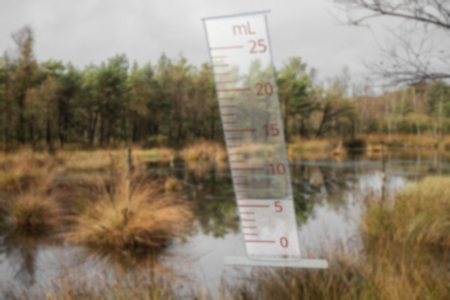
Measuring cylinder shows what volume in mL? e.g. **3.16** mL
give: **6** mL
